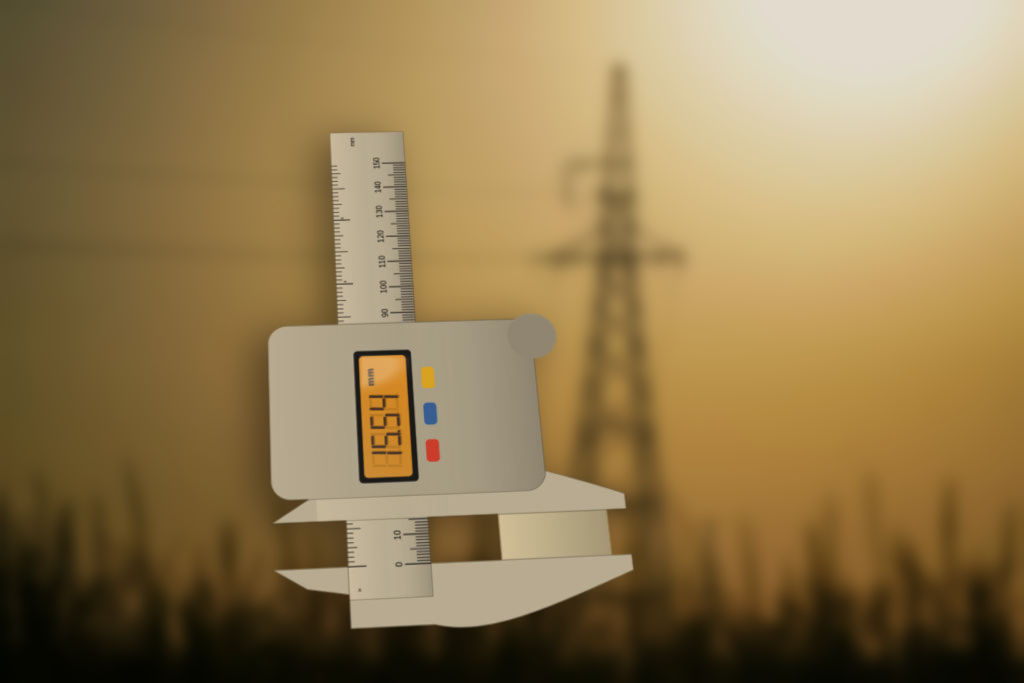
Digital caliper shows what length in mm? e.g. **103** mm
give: **15.54** mm
